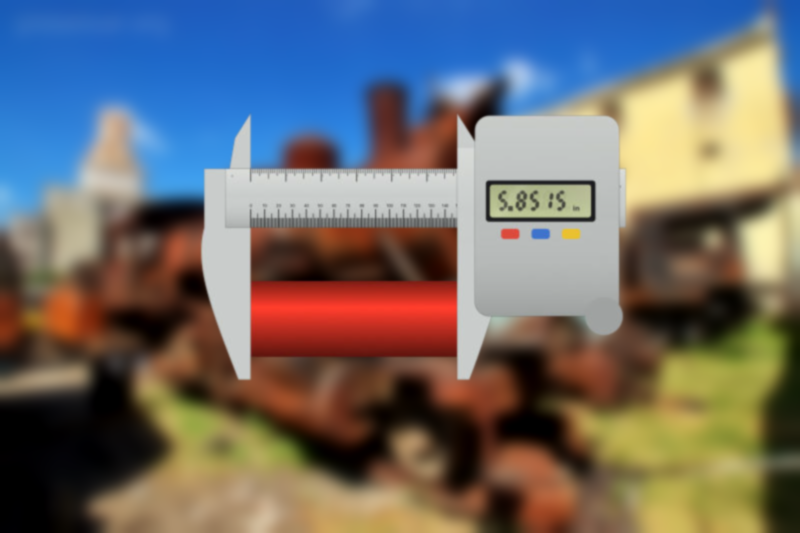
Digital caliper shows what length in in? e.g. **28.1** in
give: **5.8515** in
